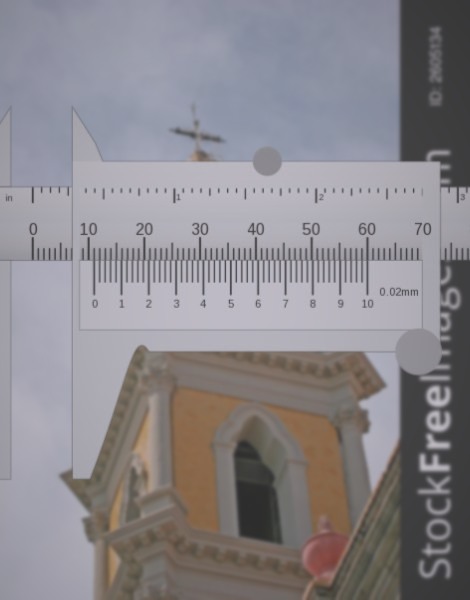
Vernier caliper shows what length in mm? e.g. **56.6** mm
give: **11.0** mm
